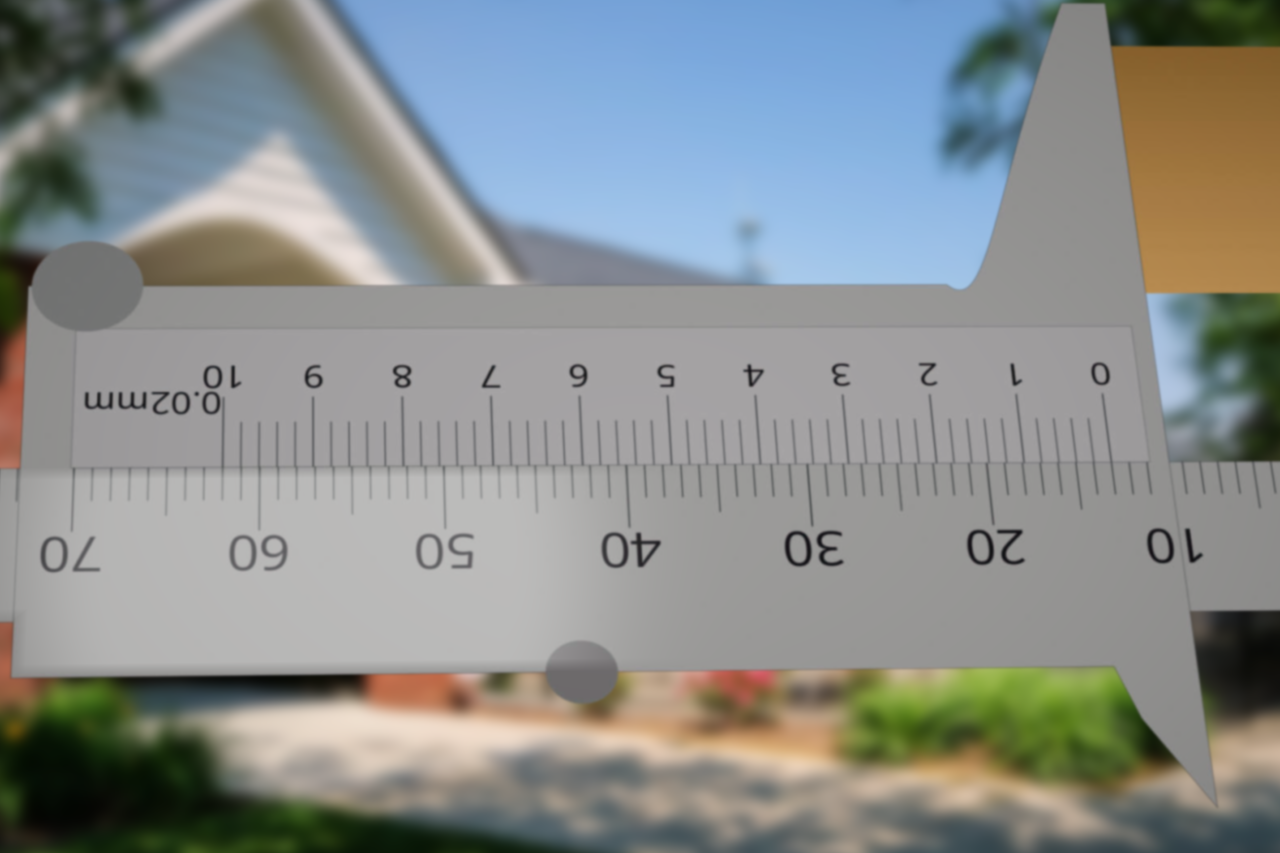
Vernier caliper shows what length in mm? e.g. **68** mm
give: **13.0** mm
